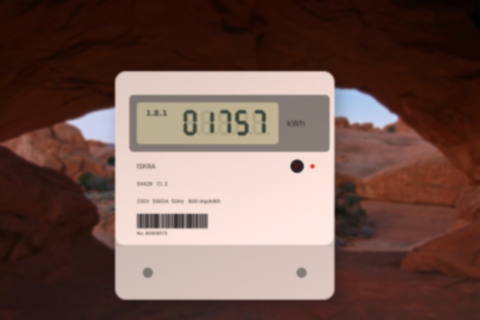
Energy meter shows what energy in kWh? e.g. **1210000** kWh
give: **1757** kWh
